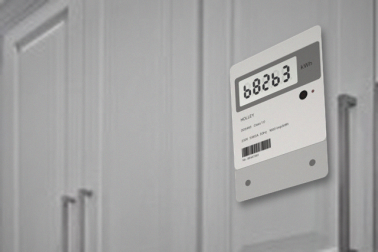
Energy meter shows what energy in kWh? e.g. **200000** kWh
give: **68263** kWh
